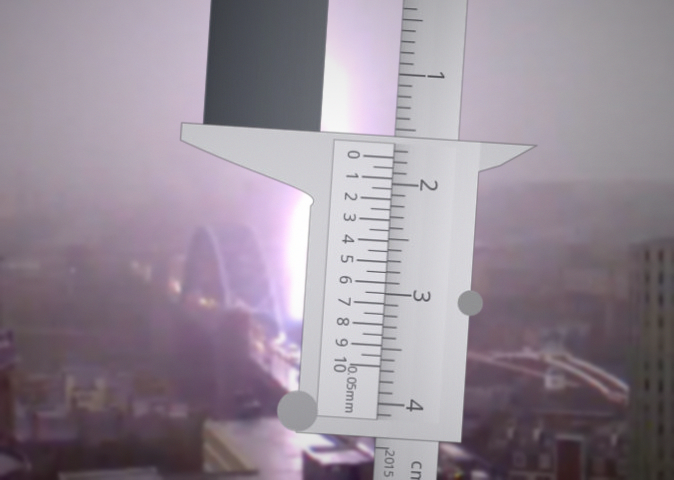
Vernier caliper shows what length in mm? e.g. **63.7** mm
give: **17.6** mm
